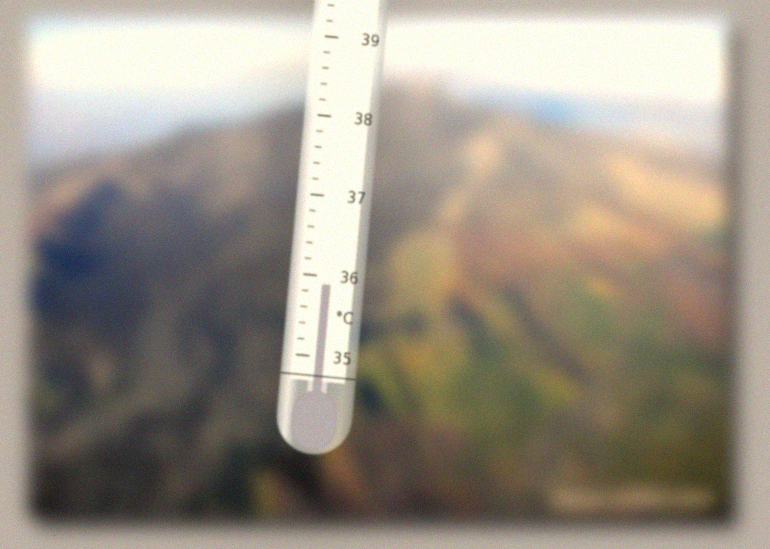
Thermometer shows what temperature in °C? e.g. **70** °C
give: **35.9** °C
